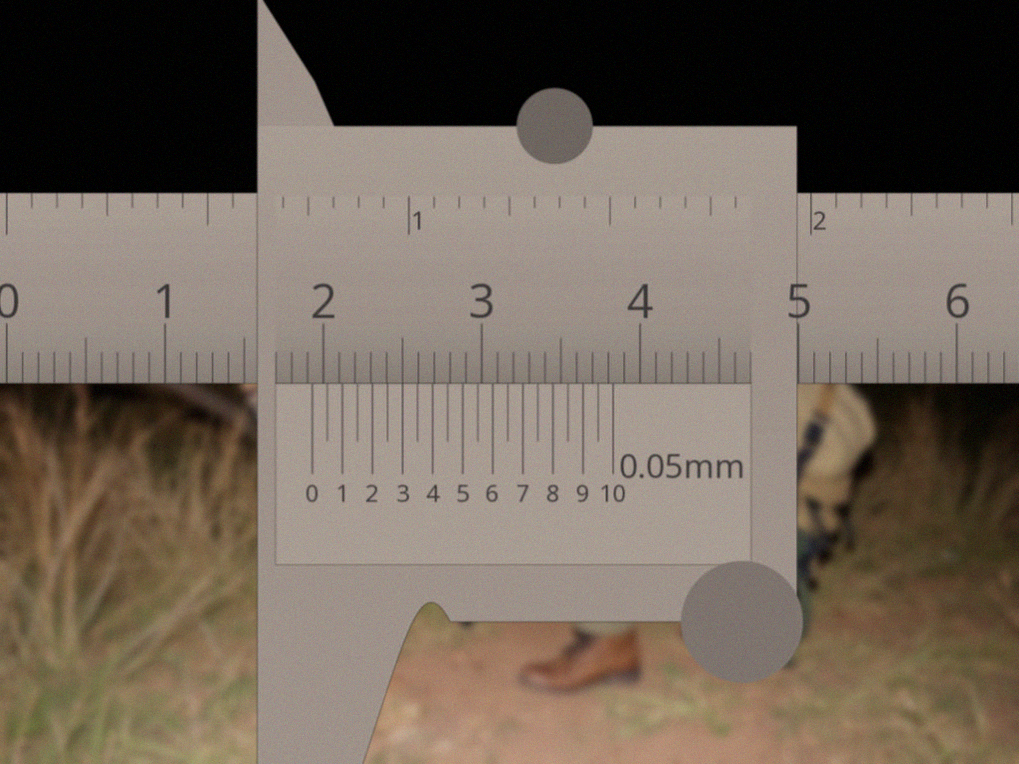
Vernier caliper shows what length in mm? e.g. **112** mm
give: **19.3** mm
